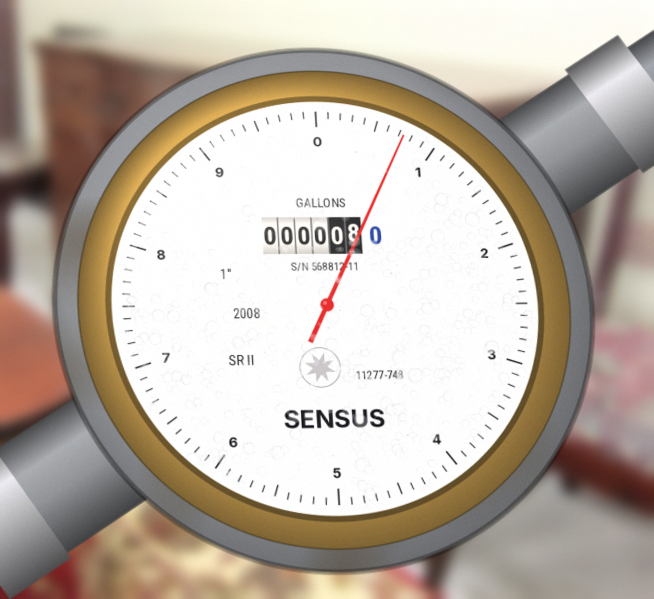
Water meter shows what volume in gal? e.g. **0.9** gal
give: **80.7** gal
